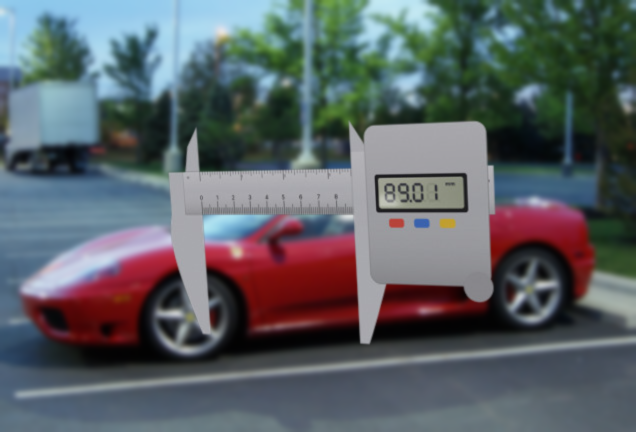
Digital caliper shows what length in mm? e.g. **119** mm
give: **89.01** mm
